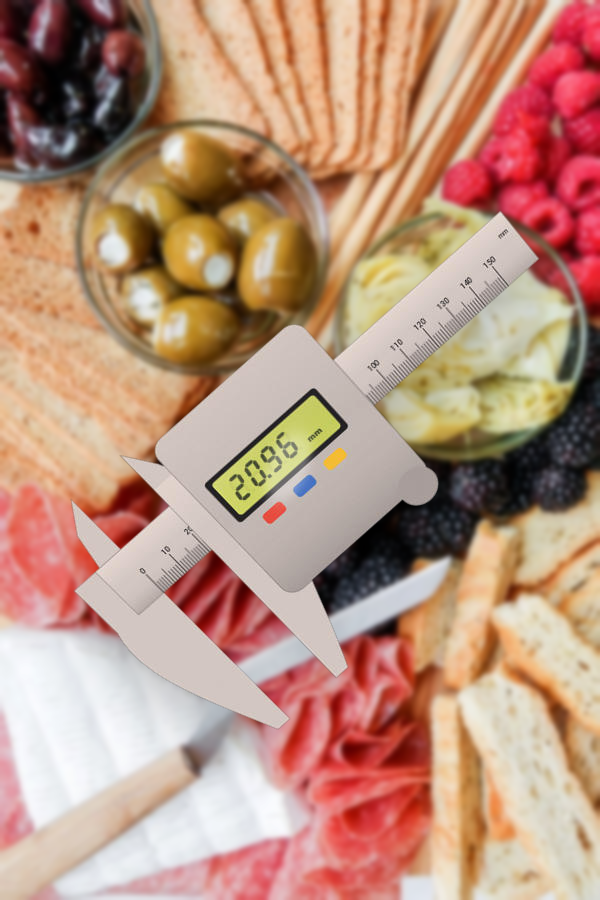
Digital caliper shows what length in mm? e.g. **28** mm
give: **20.96** mm
